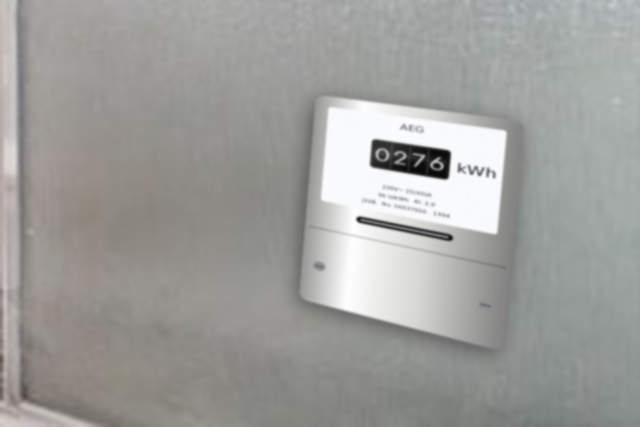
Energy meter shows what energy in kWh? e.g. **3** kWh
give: **276** kWh
